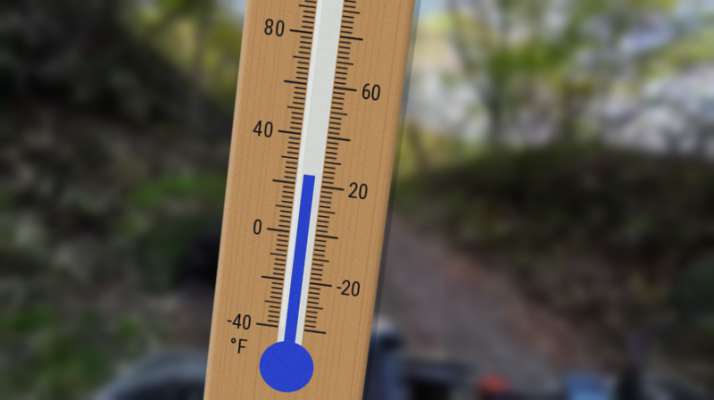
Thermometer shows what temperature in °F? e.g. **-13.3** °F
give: **24** °F
